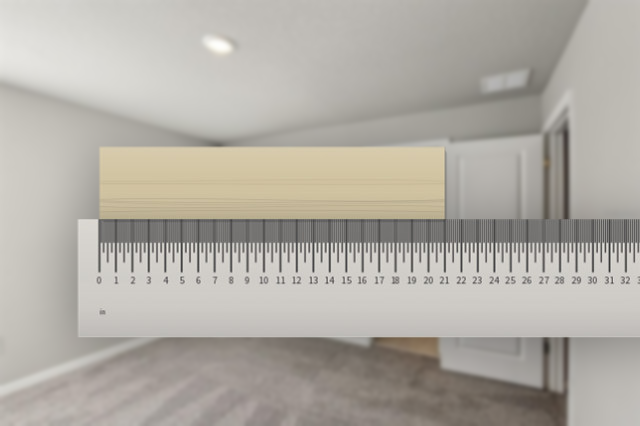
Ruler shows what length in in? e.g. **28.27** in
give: **21** in
